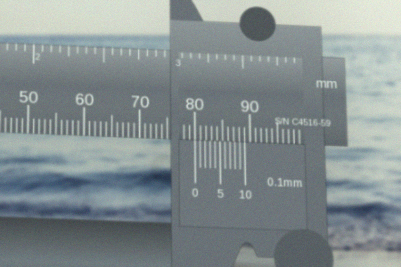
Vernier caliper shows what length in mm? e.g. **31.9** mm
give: **80.0** mm
